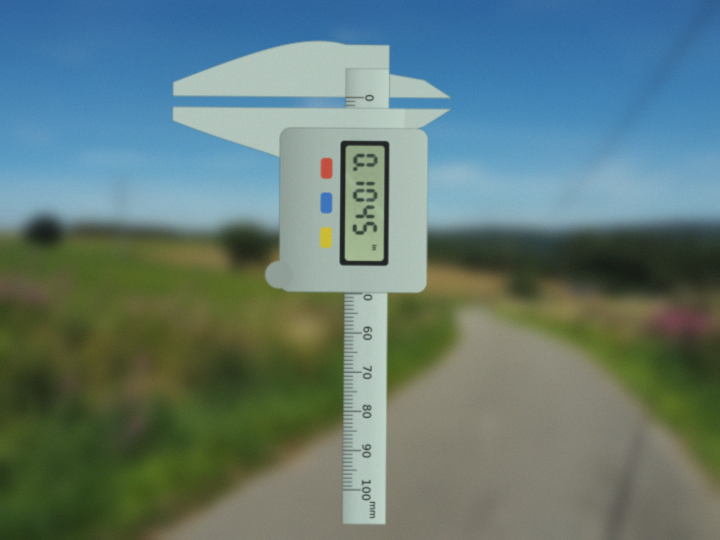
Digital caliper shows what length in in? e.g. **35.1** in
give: **0.1045** in
